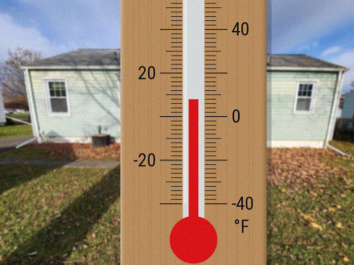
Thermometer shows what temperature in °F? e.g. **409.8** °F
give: **8** °F
